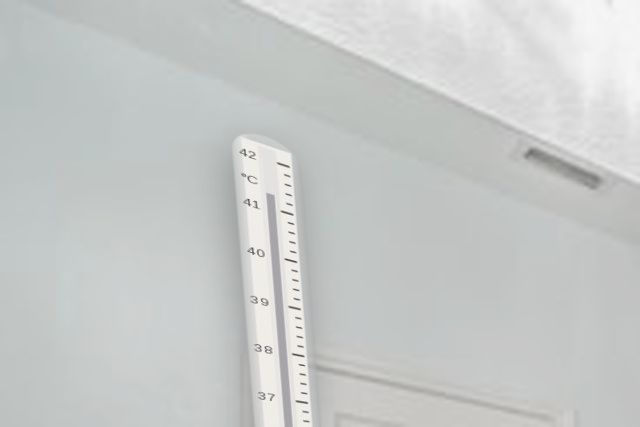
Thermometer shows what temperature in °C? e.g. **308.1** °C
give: **41.3** °C
